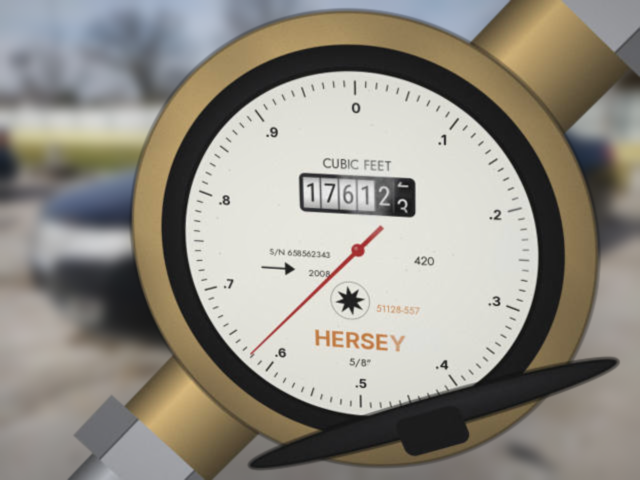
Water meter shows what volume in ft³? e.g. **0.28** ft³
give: **176122.62** ft³
